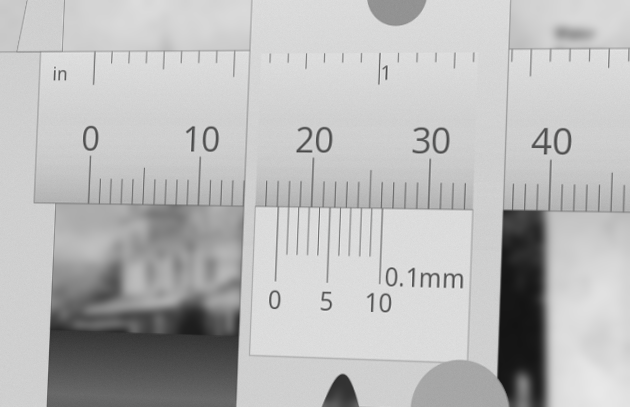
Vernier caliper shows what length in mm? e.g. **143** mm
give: **17.1** mm
